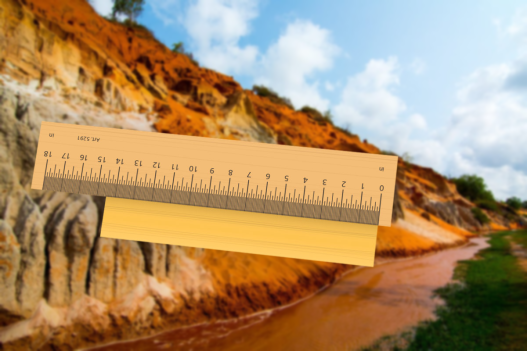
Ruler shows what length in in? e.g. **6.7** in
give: **14.5** in
